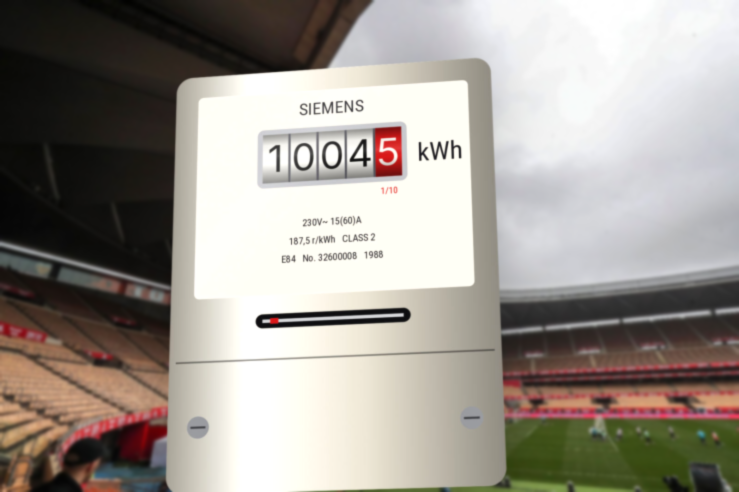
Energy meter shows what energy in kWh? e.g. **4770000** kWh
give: **1004.5** kWh
